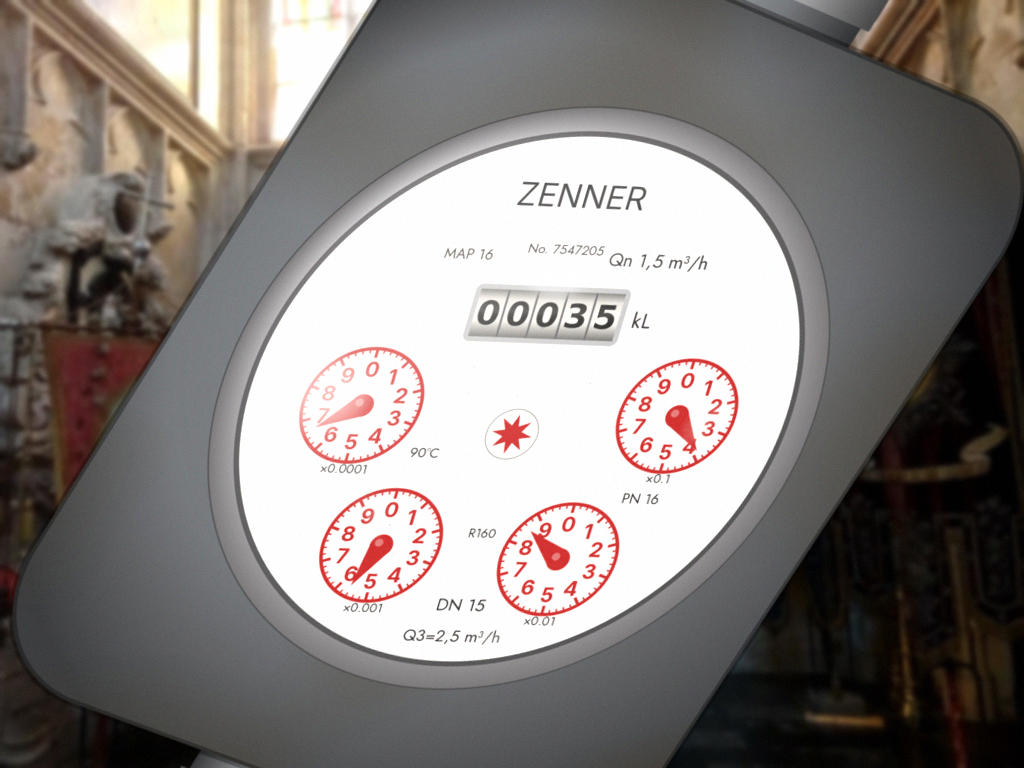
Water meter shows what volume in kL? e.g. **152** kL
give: **35.3856** kL
